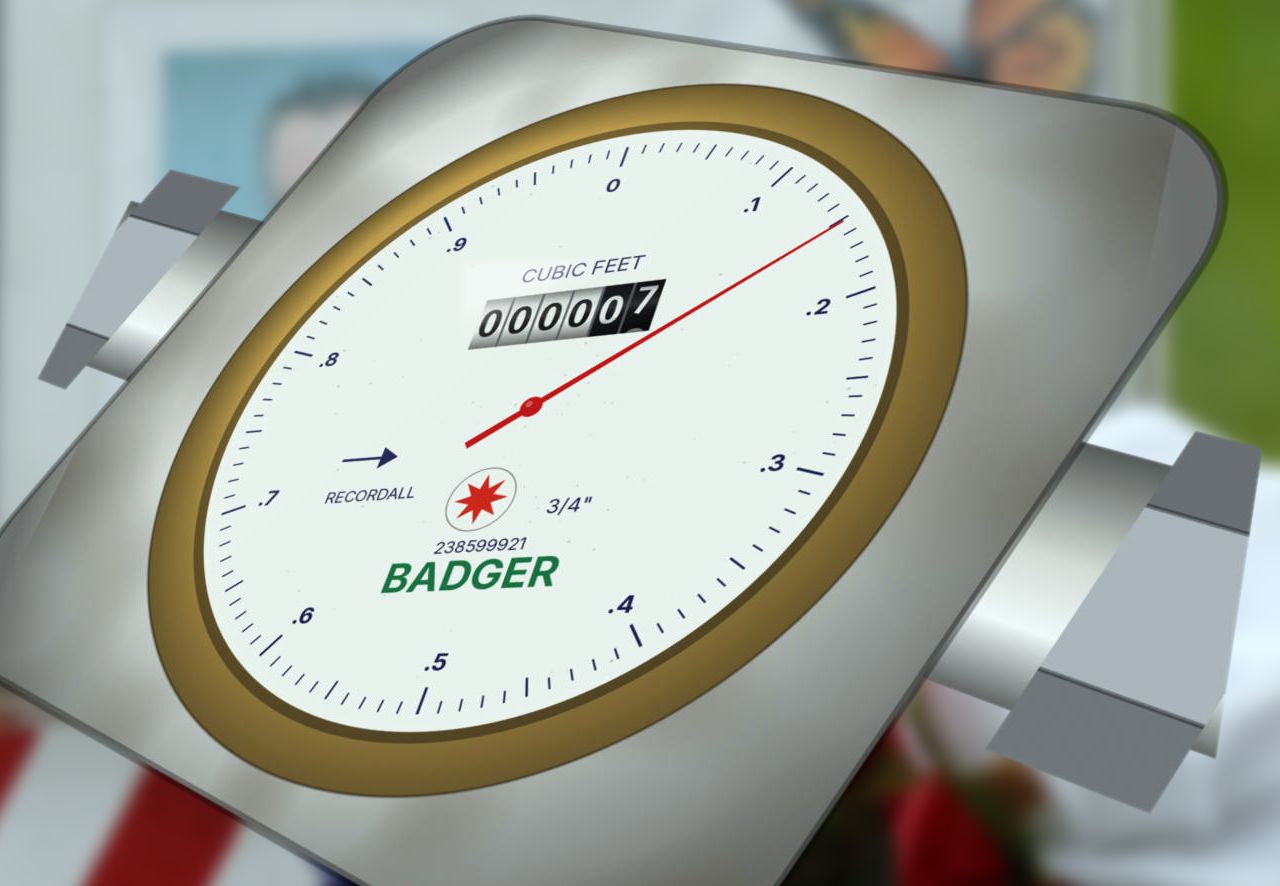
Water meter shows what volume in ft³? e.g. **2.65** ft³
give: **7.15** ft³
